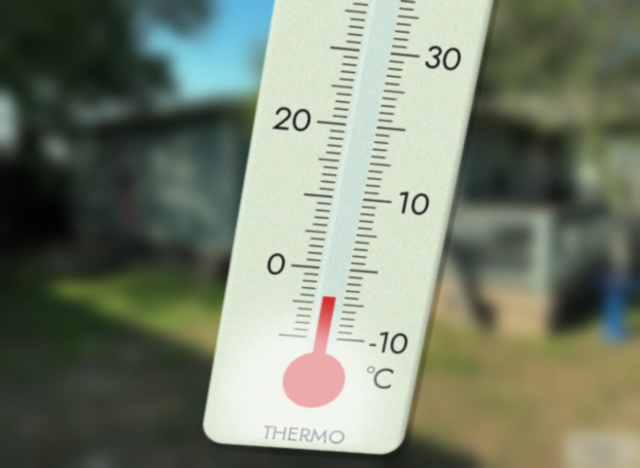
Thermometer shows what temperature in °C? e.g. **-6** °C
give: **-4** °C
